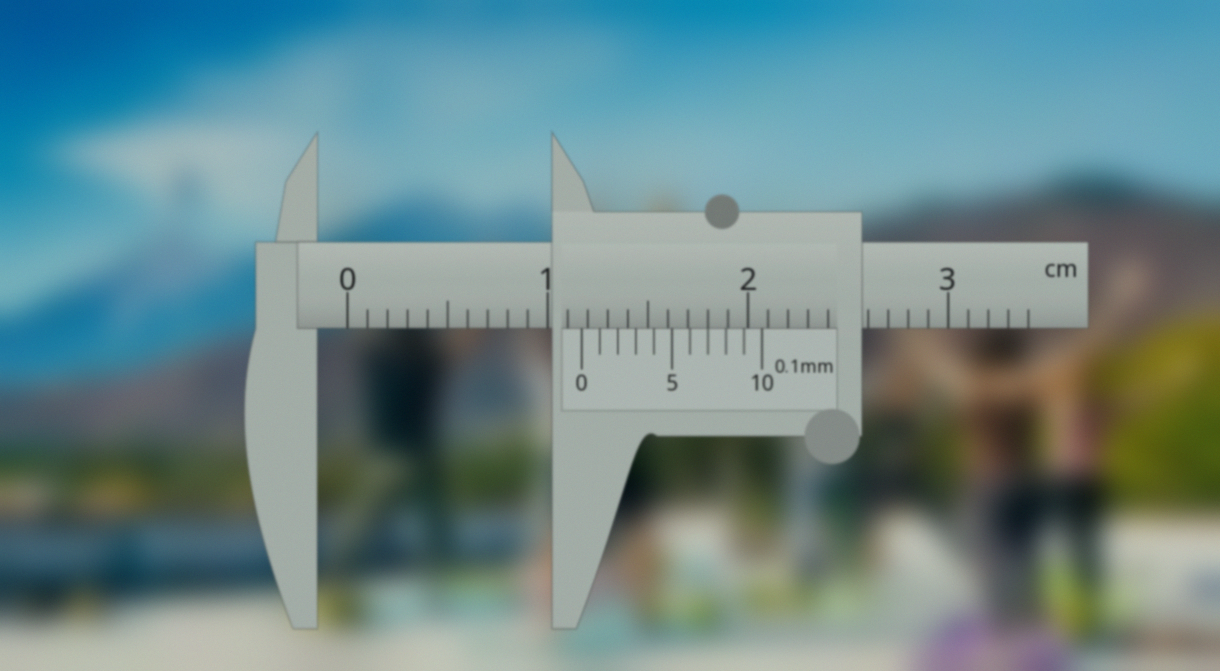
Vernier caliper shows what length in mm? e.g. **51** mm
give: **11.7** mm
